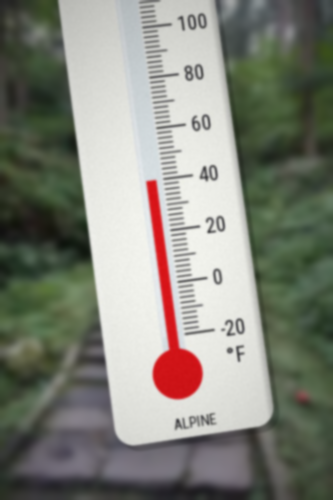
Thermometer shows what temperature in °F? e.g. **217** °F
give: **40** °F
